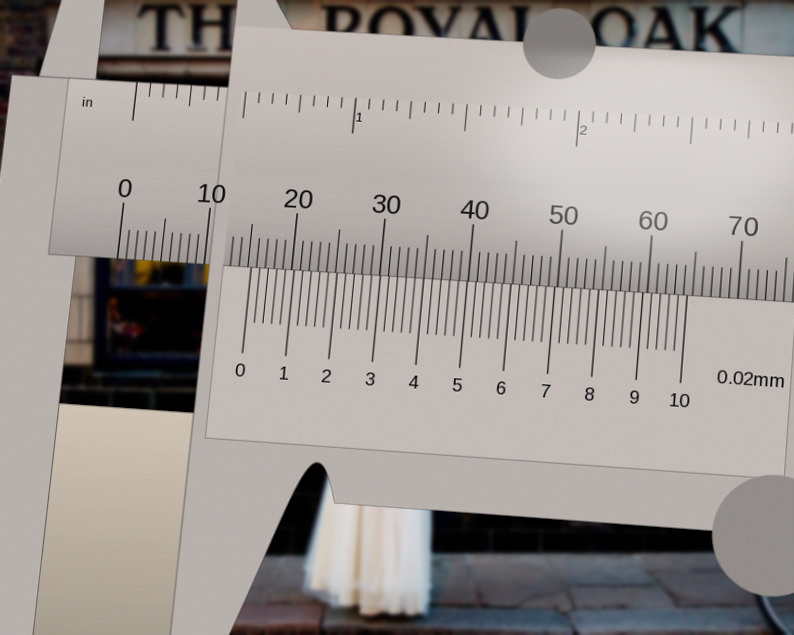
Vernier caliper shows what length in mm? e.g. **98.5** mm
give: **15.4** mm
